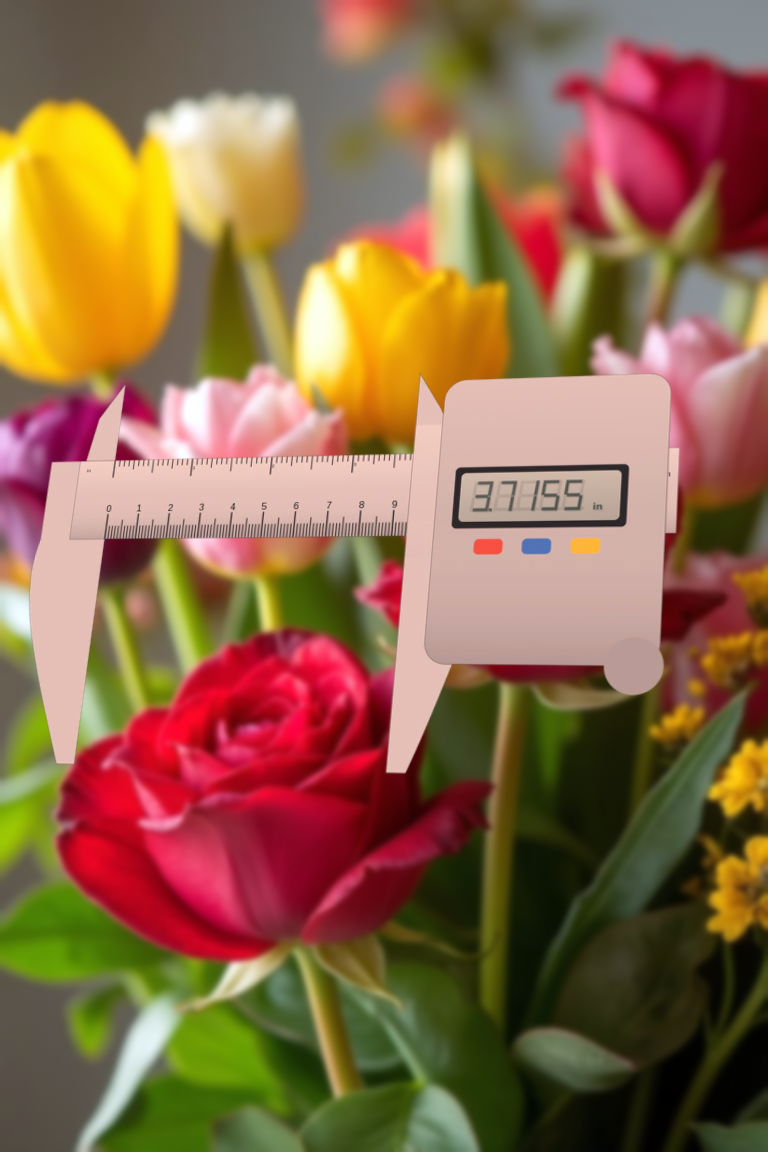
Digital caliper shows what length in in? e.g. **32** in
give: **3.7155** in
